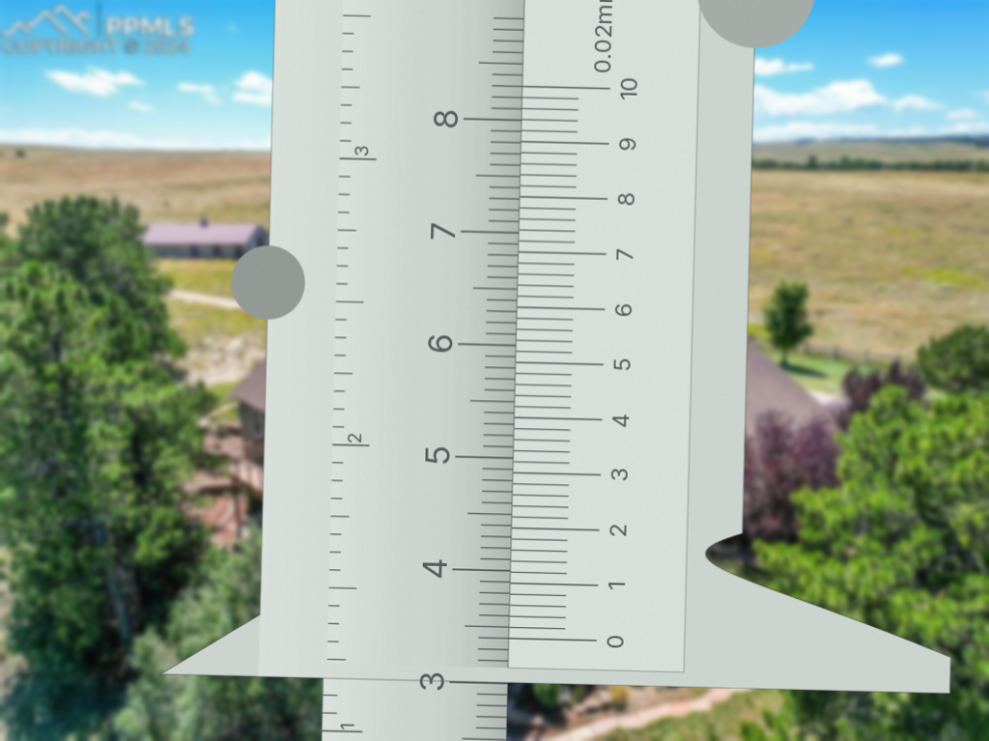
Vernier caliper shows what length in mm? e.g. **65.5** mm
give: **34.0** mm
